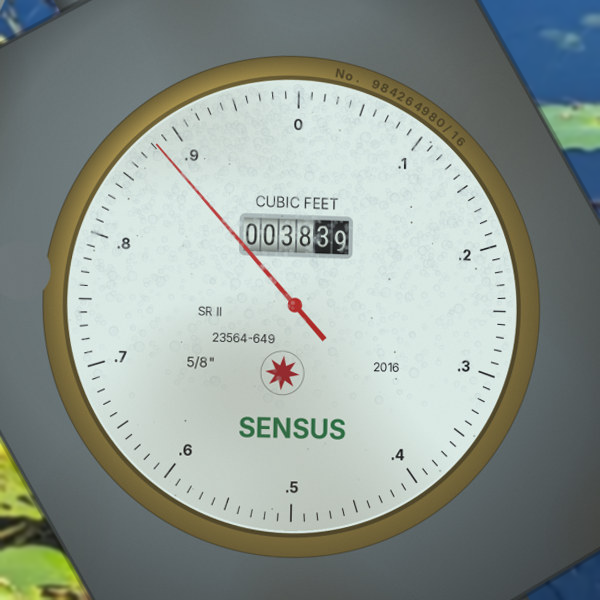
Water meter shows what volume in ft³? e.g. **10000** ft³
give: **3838.88** ft³
